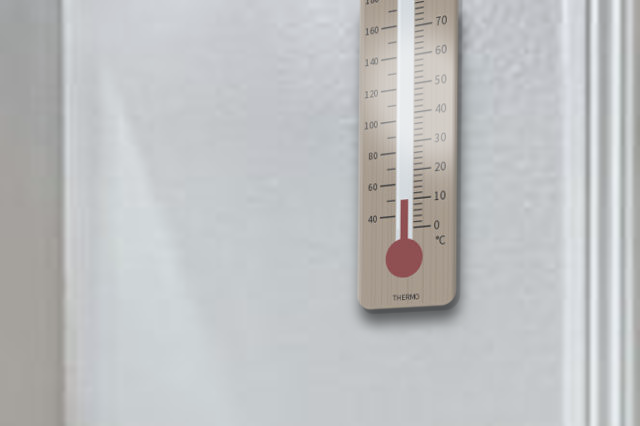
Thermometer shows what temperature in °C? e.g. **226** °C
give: **10** °C
